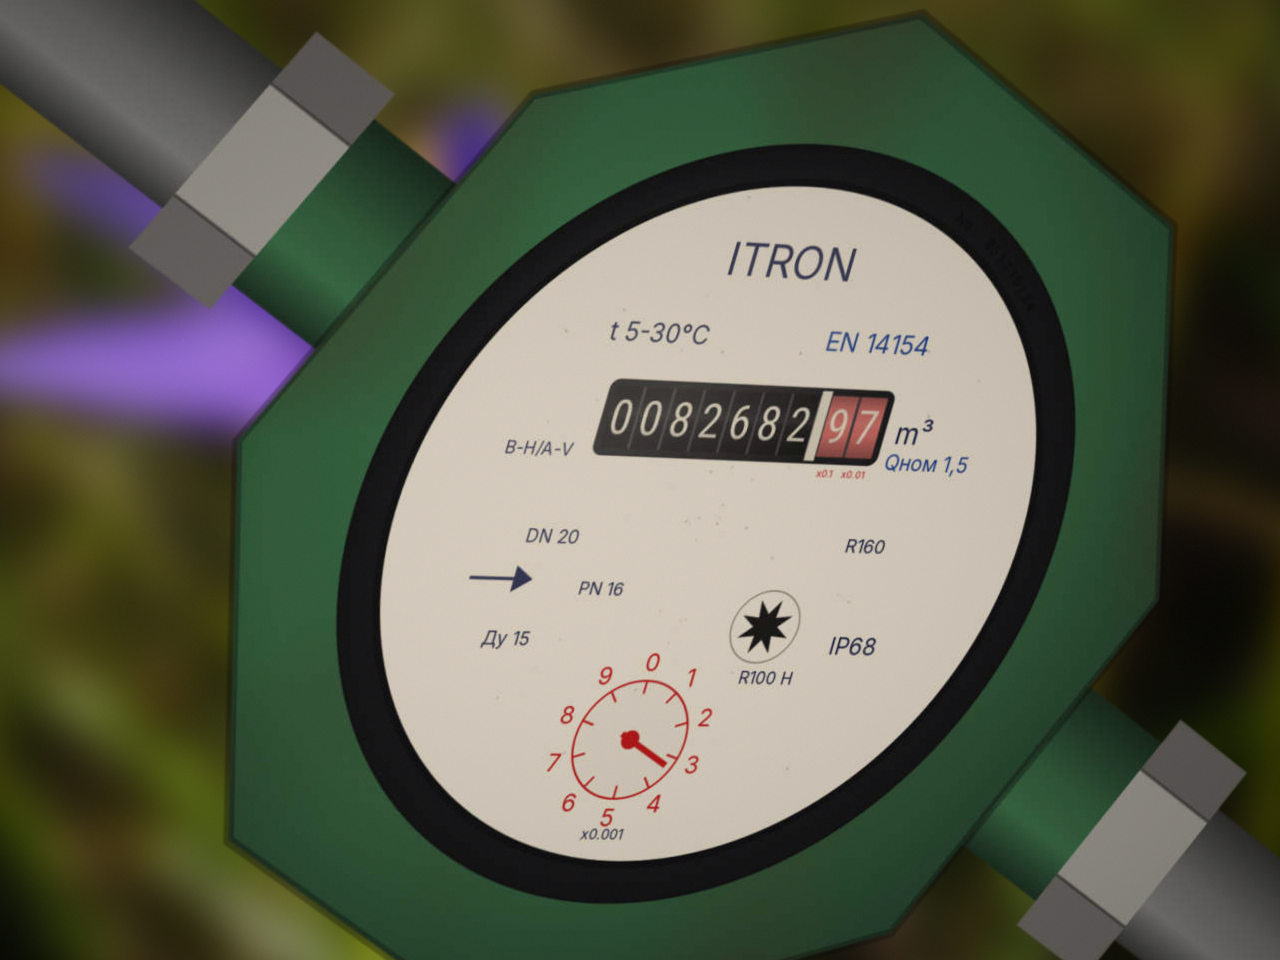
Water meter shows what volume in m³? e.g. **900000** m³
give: **82682.973** m³
